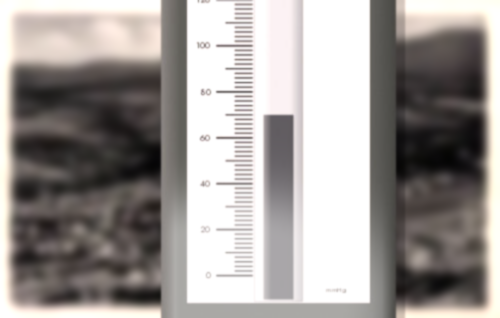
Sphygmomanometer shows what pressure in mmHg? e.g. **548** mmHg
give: **70** mmHg
